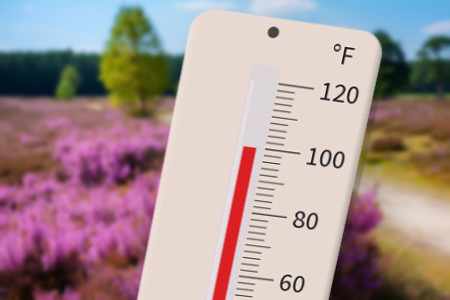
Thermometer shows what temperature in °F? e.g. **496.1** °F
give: **100** °F
